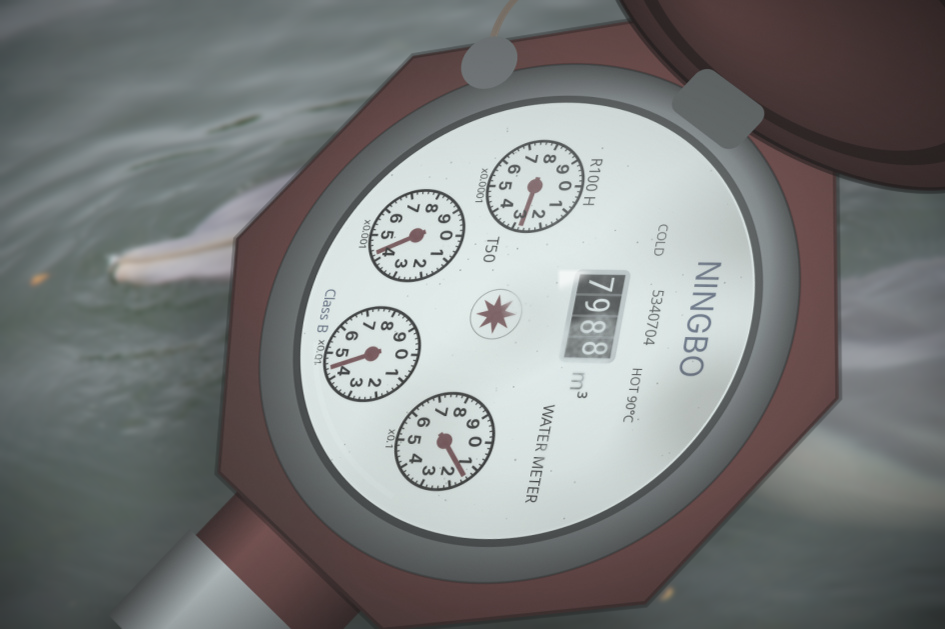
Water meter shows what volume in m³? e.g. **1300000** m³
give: **7988.1442** m³
